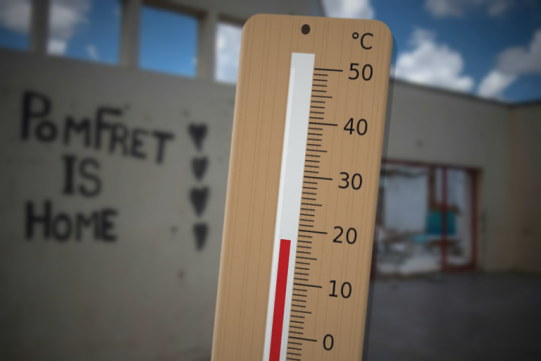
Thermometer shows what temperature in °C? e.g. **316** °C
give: **18** °C
